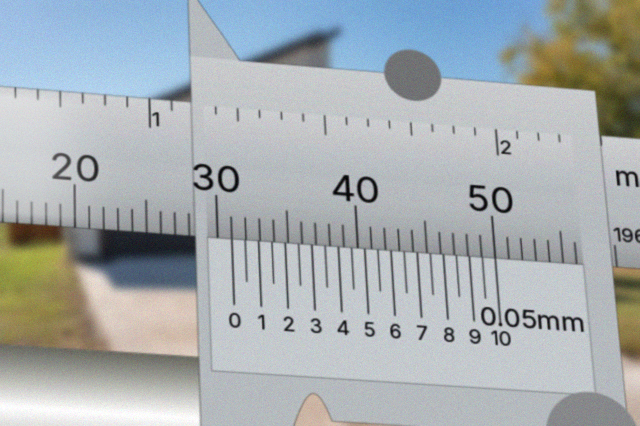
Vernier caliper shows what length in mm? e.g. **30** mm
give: **31.0** mm
